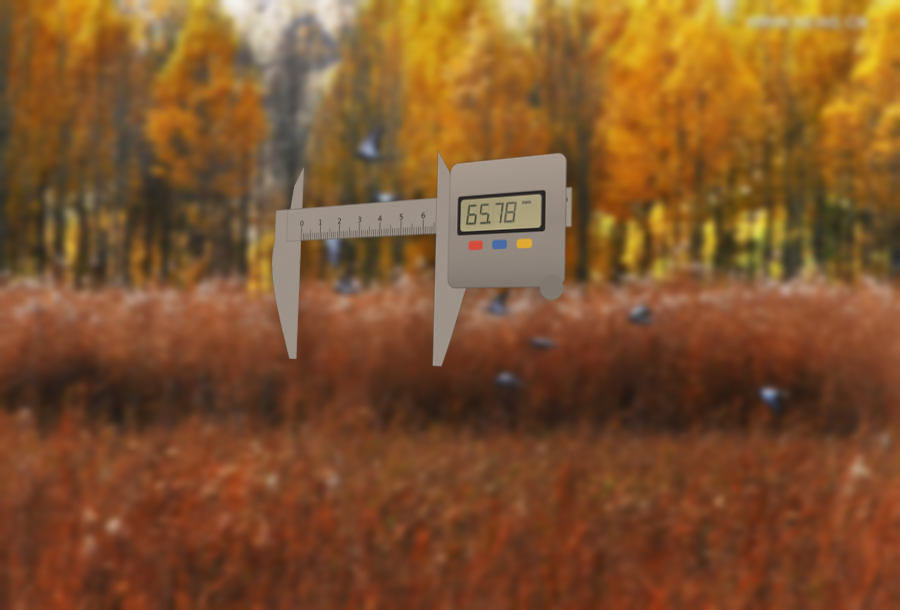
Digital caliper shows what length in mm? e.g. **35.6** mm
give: **65.78** mm
